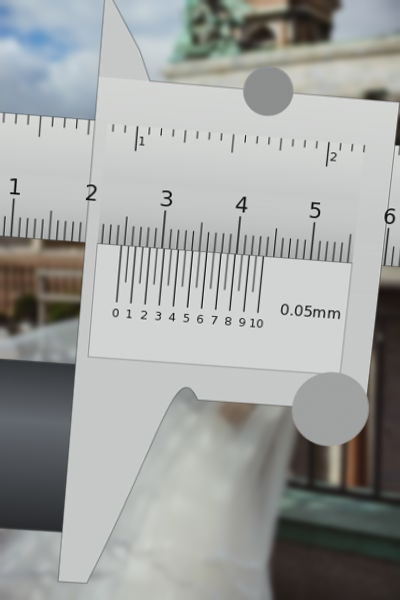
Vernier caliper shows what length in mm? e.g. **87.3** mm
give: **24.6** mm
